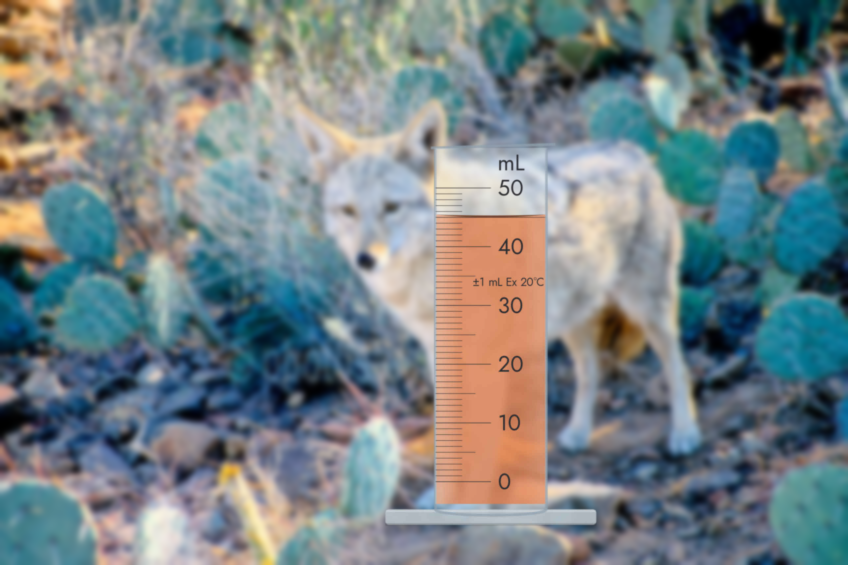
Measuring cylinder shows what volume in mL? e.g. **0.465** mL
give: **45** mL
